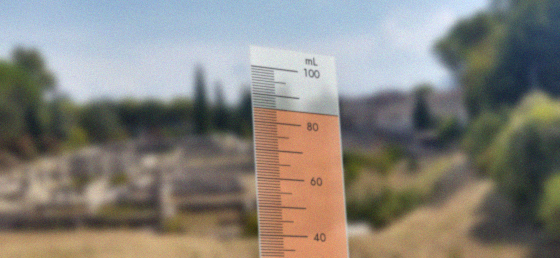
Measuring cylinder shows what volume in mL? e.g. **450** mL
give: **85** mL
